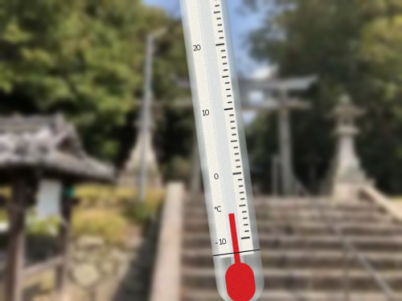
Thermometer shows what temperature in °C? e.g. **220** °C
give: **-6** °C
